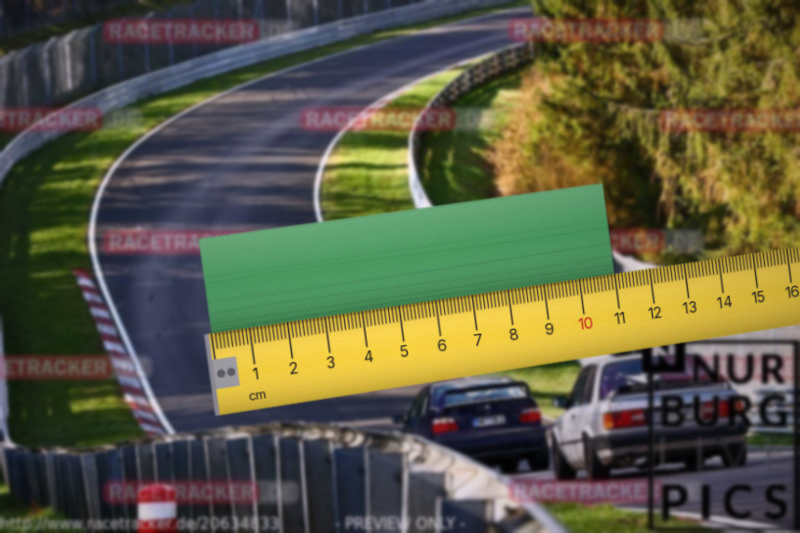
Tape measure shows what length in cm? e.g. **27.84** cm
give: **11** cm
